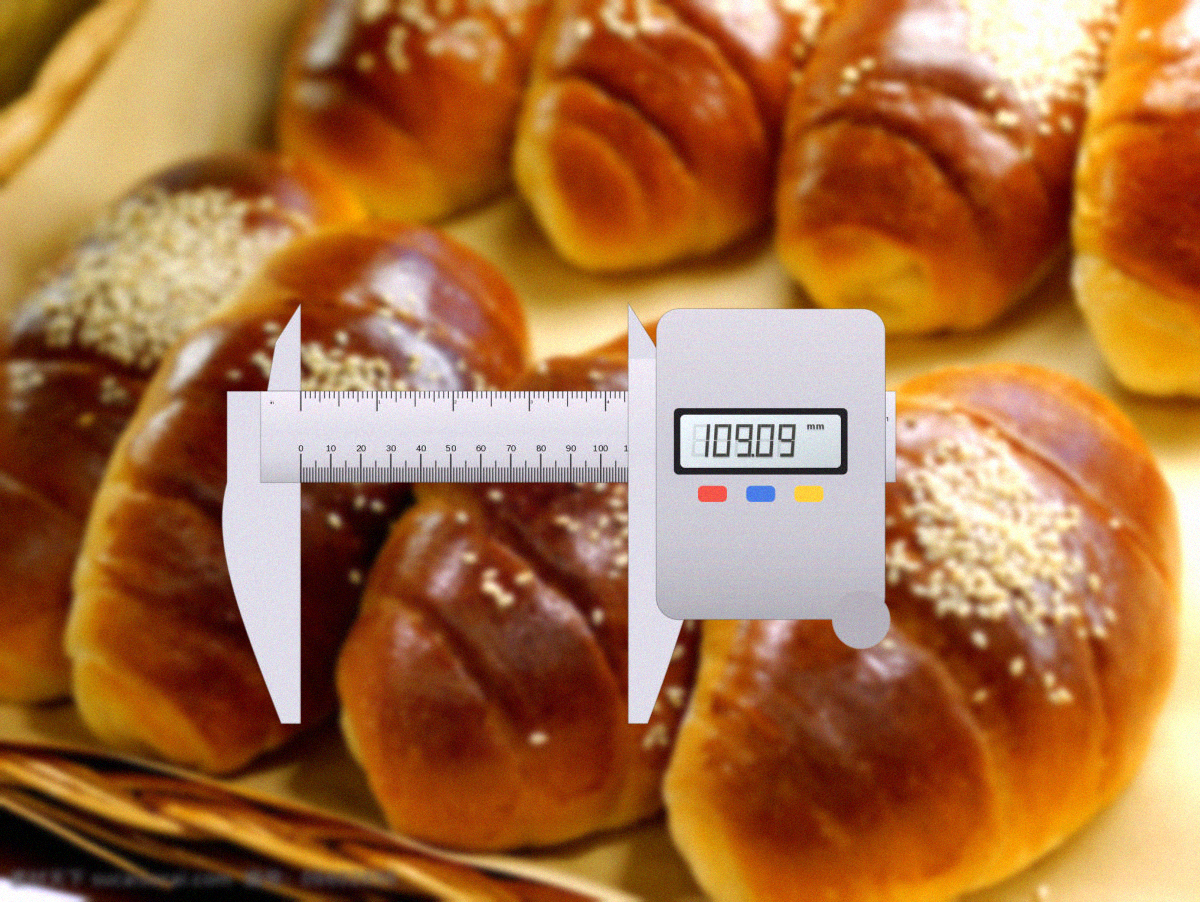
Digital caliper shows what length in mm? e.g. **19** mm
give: **109.09** mm
